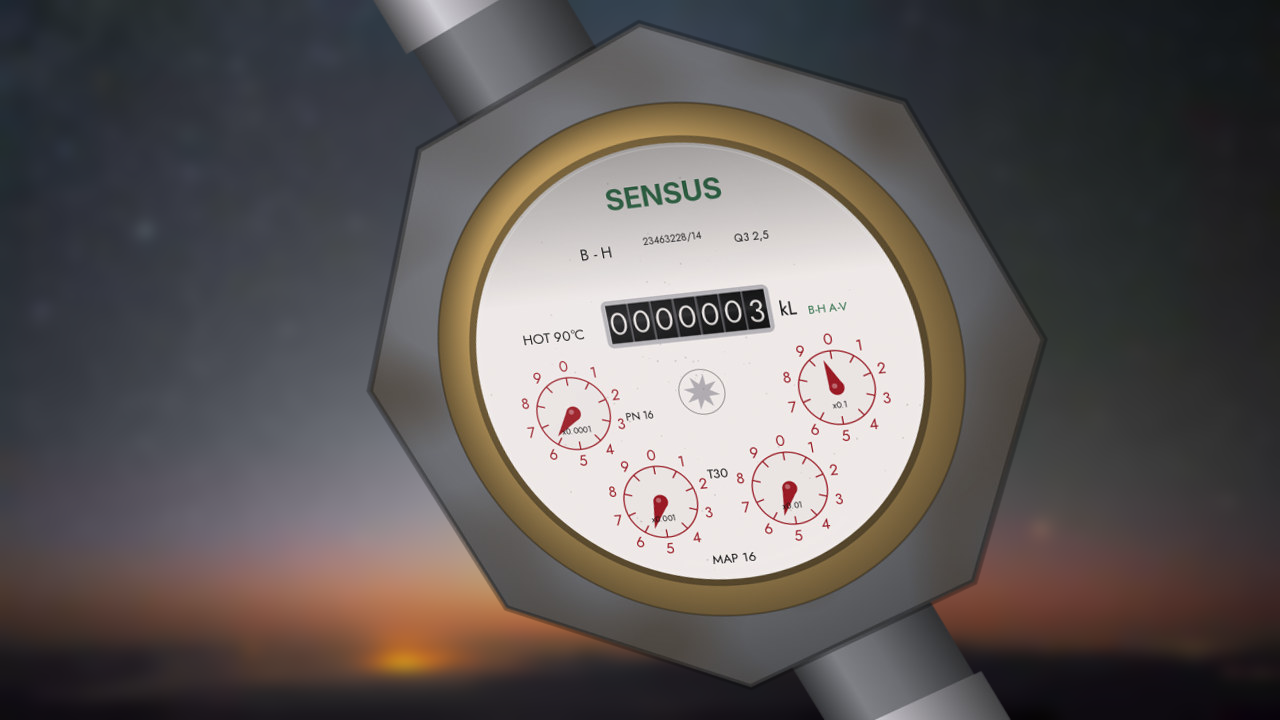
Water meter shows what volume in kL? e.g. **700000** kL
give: **2.9556** kL
